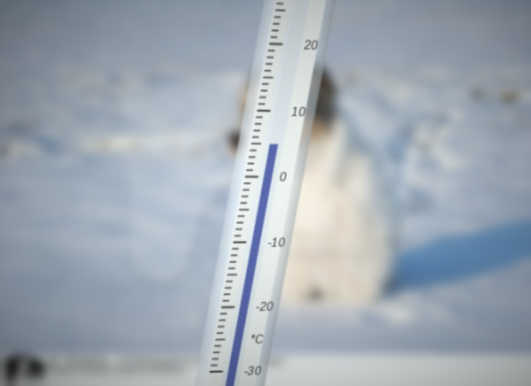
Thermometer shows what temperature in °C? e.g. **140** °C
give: **5** °C
